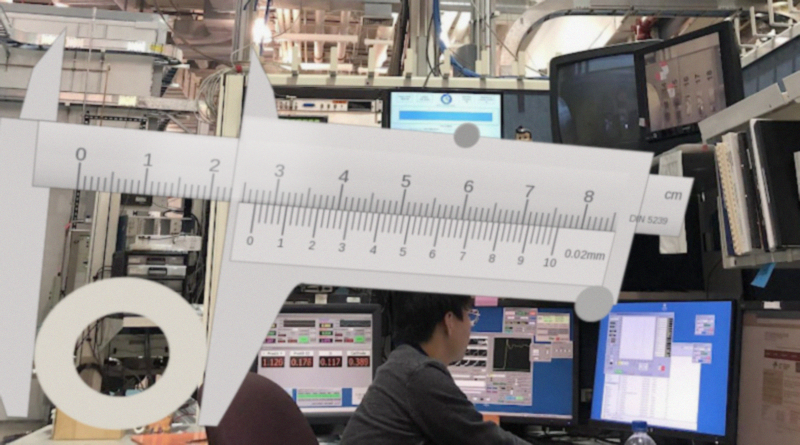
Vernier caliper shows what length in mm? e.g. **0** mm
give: **27.0** mm
